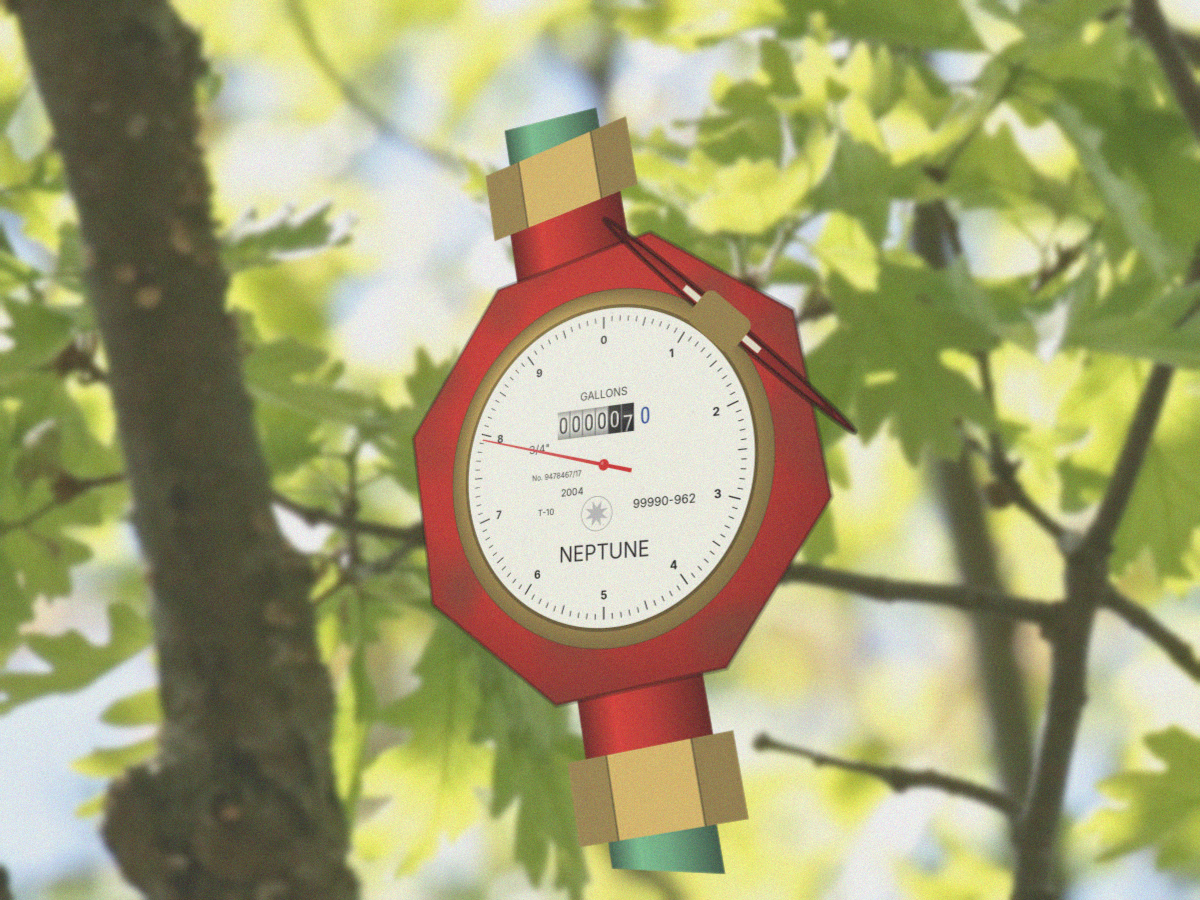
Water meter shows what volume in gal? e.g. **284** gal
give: **67.9** gal
